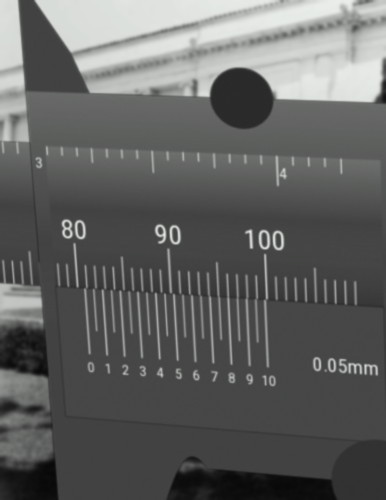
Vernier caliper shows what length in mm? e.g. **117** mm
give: **80.8** mm
